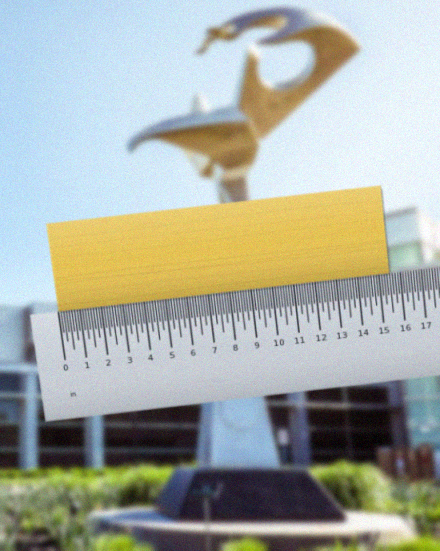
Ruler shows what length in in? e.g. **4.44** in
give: **15.5** in
